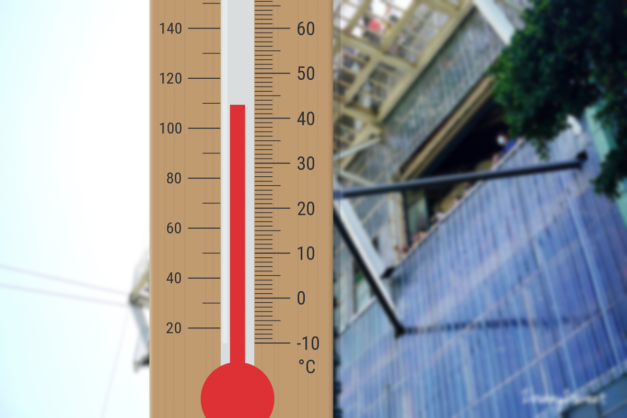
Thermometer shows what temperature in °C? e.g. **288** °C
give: **43** °C
